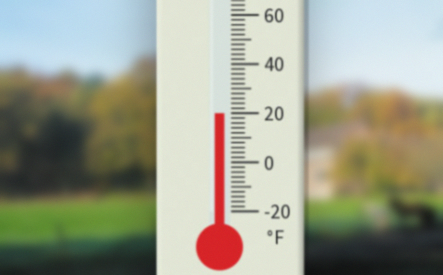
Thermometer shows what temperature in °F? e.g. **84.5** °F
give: **20** °F
